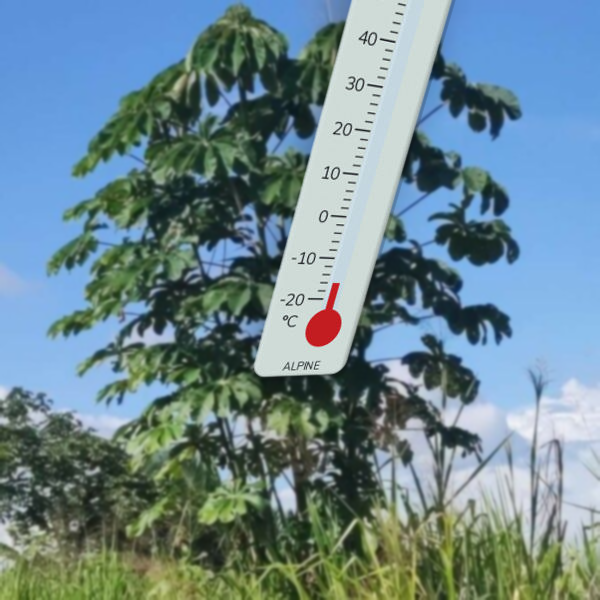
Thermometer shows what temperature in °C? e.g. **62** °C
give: **-16** °C
